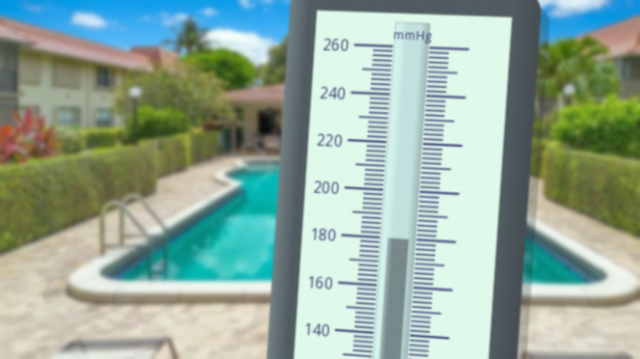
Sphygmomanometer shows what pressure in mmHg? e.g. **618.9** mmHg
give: **180** mmHg
